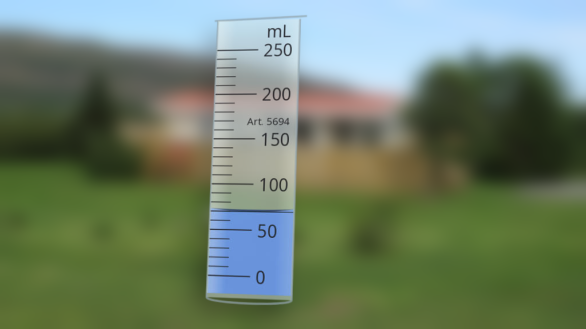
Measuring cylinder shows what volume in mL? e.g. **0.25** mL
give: **70** mL
